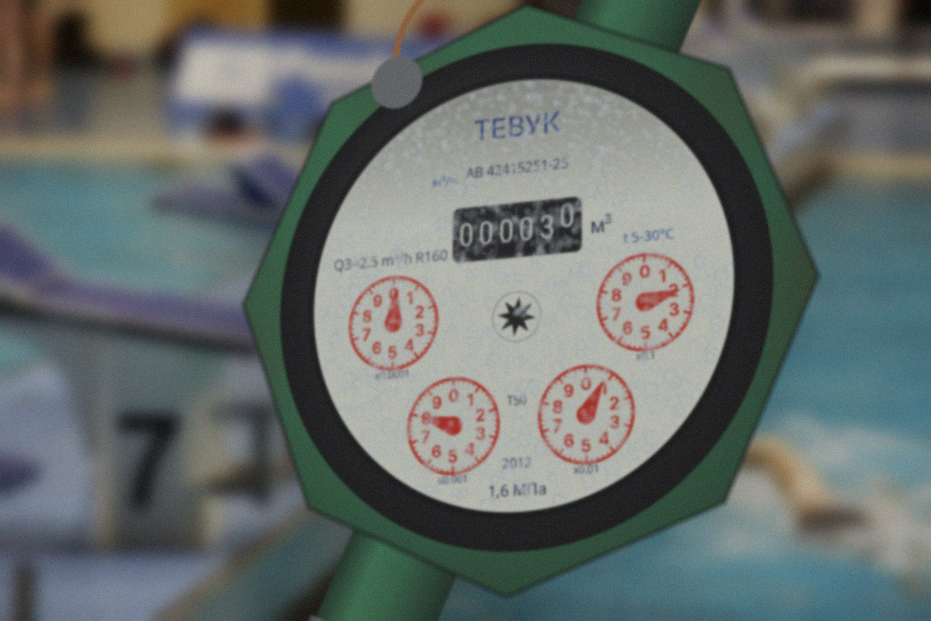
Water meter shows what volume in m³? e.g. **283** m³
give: **30.2080** m³
